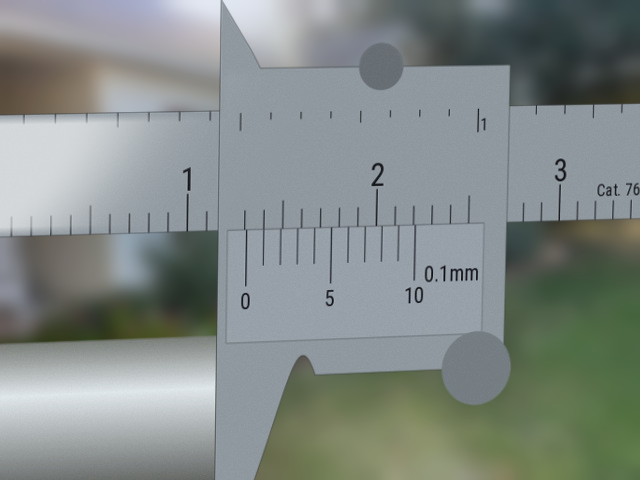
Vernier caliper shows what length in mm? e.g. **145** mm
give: **13.1** mm
